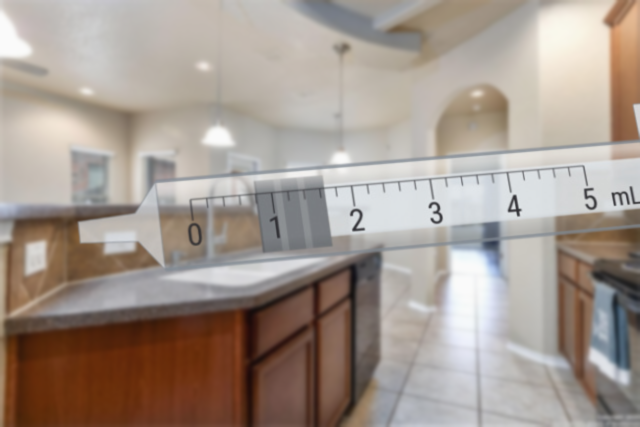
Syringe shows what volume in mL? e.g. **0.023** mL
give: **0.8** mL
